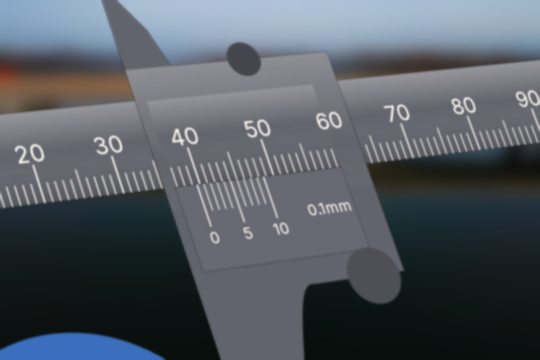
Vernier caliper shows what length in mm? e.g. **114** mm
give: **39.6** mm
